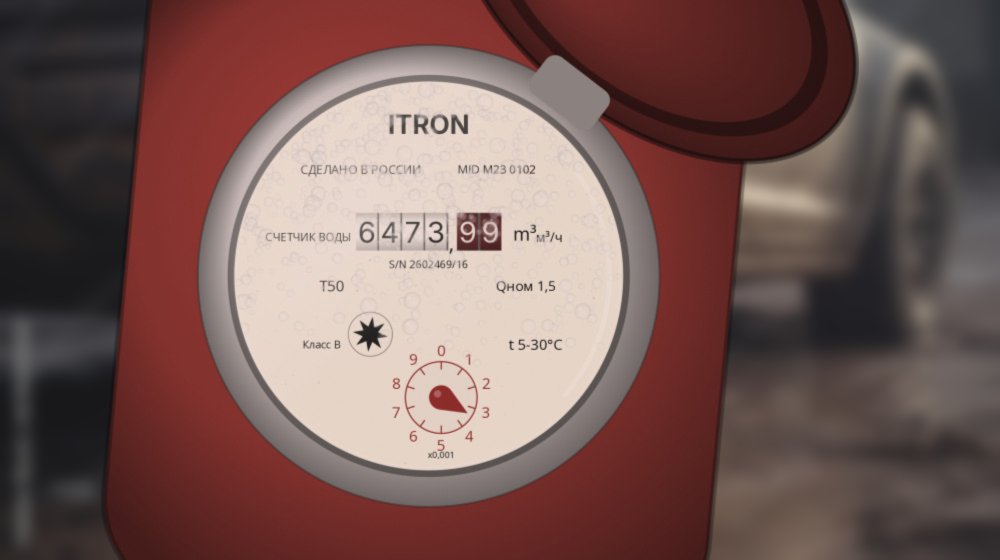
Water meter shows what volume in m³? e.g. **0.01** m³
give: **6473.993** m³
